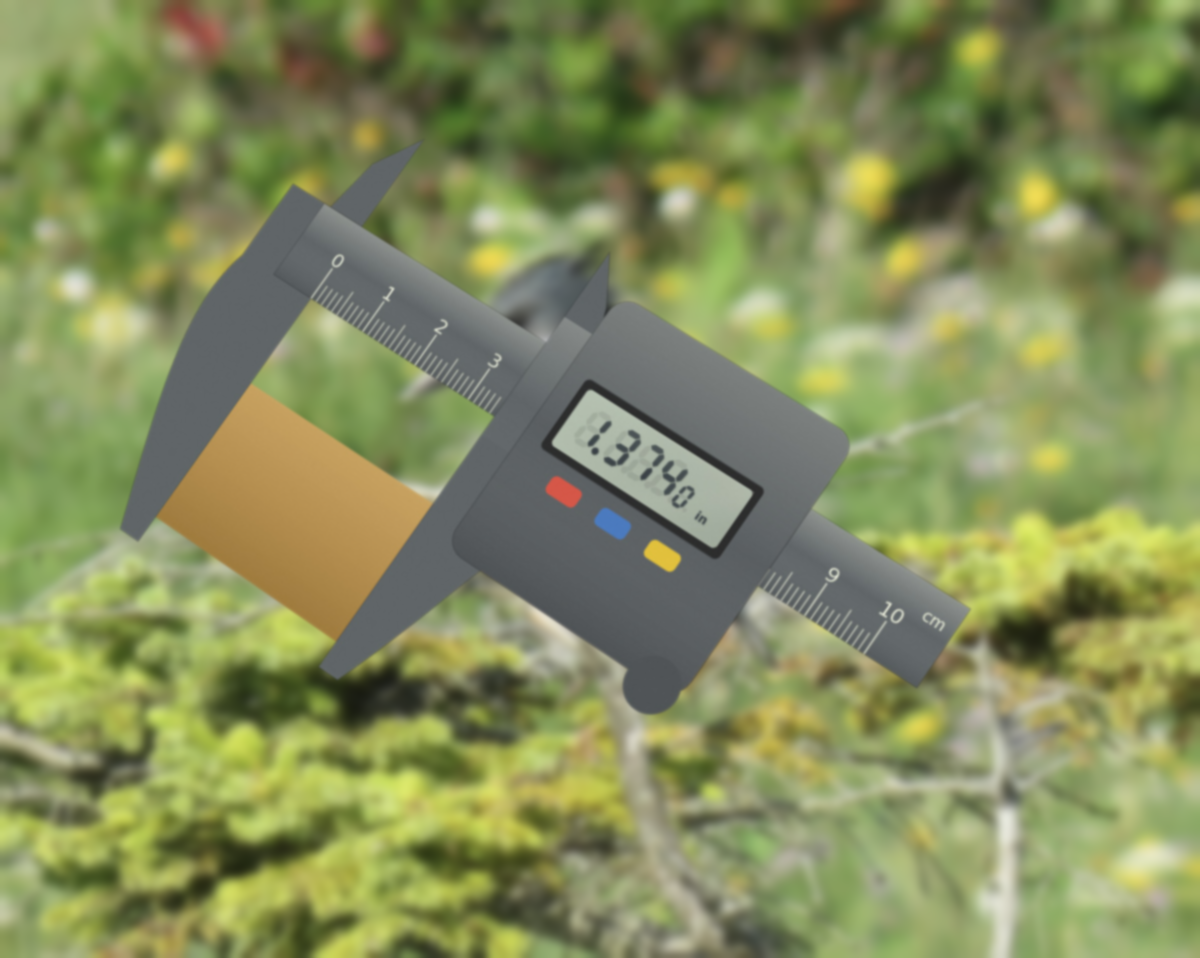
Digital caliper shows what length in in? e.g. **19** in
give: **1.3740** in
